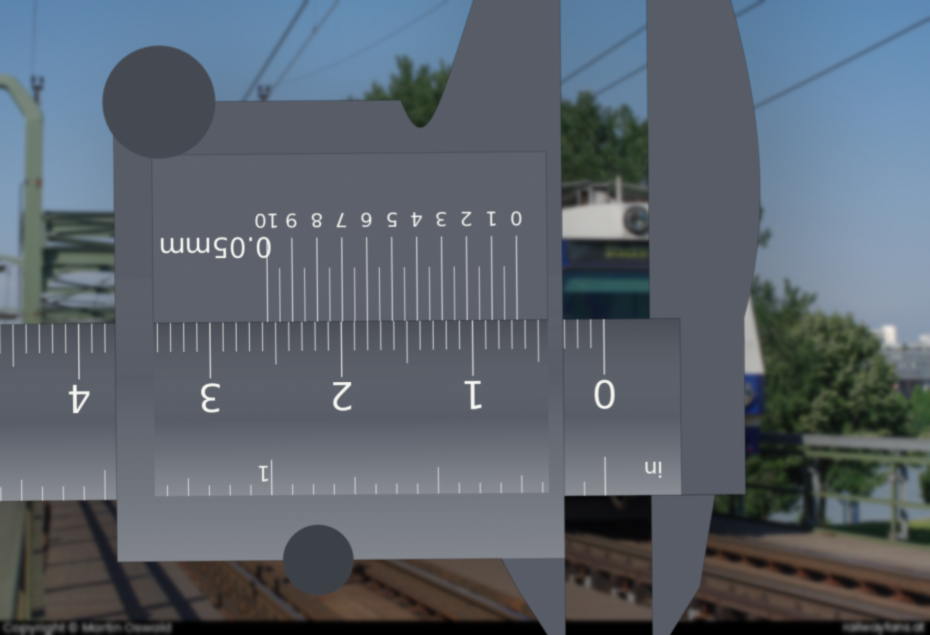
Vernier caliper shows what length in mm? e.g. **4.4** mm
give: **6.6** mm
